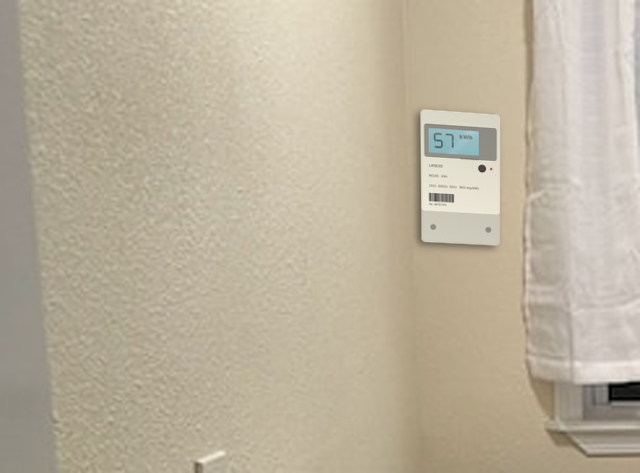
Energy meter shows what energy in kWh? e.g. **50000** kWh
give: **57** kWh
